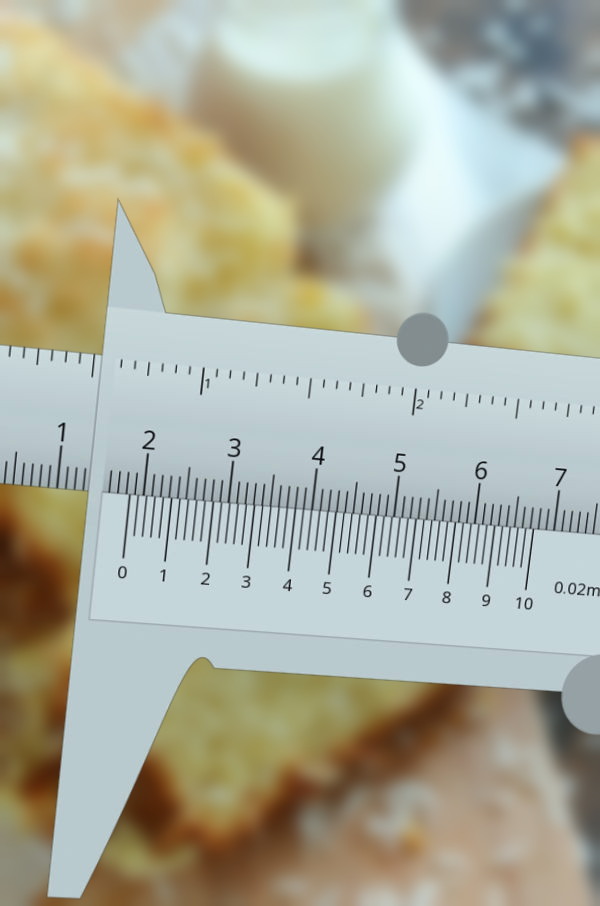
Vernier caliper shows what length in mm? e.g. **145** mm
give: **18.4** mm
